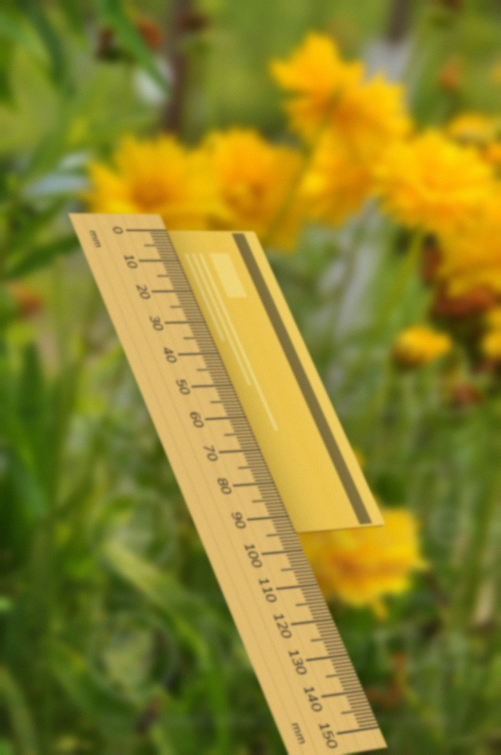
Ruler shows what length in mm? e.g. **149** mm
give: **95** mm
